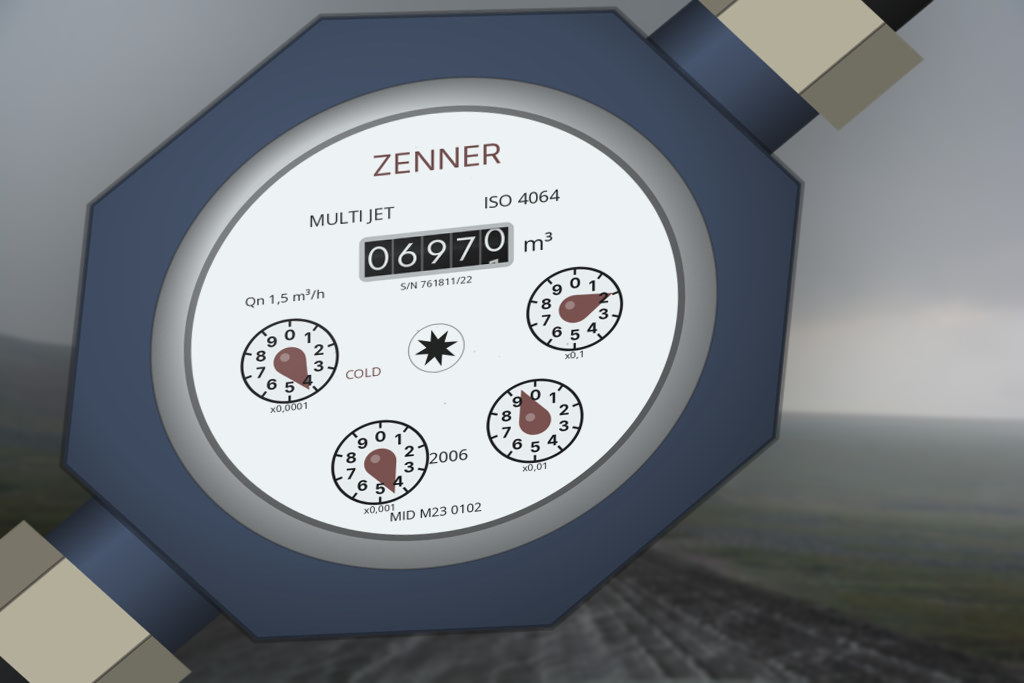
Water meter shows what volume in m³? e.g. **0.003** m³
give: **6970.1944** m³
